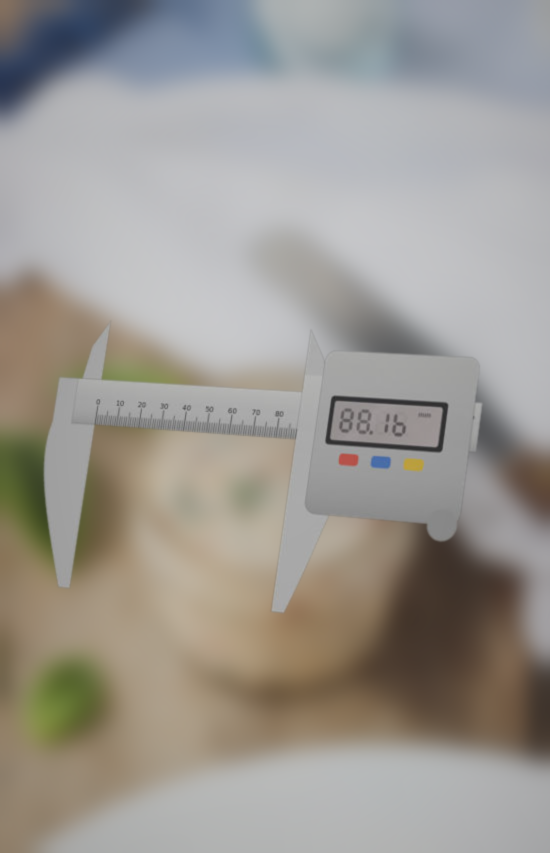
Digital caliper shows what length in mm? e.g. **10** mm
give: **88.16** mm
